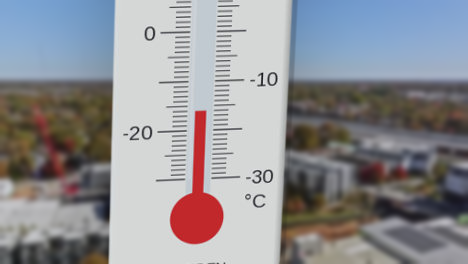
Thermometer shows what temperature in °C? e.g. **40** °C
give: **-16** °C
